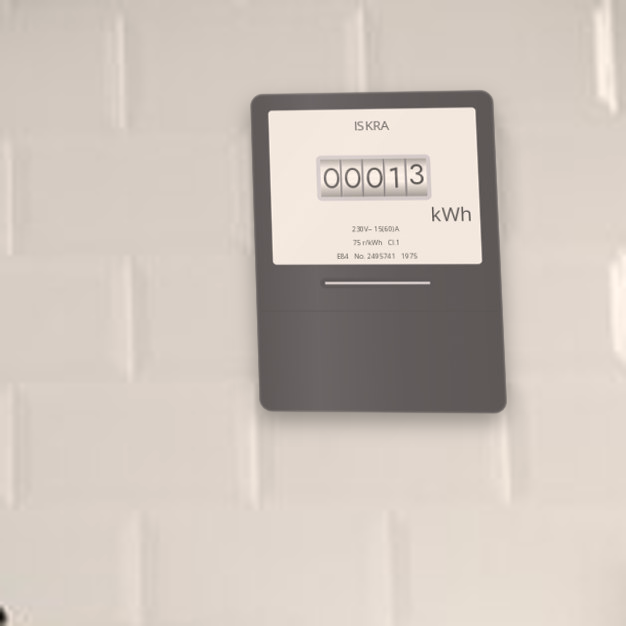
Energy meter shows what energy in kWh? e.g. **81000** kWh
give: **13** kWh
